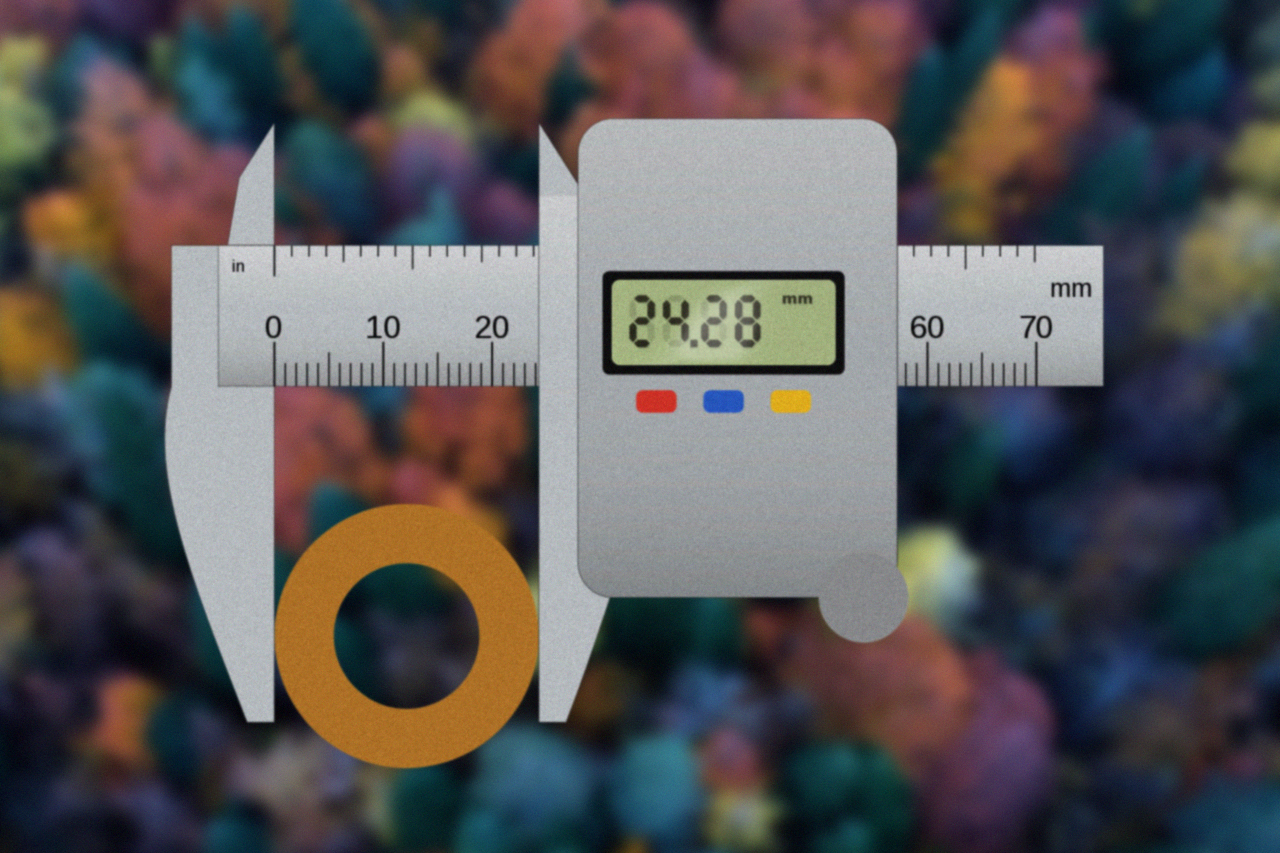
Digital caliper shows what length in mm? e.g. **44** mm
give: **24.28** mm
